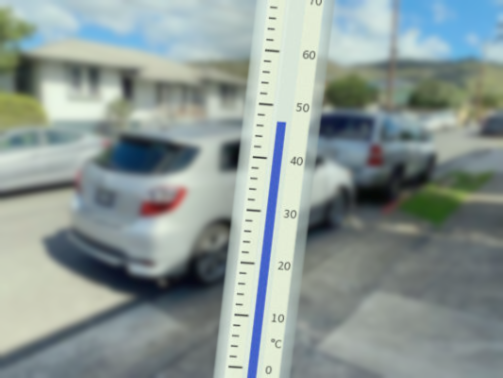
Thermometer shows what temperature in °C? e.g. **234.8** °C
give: **47** °C
